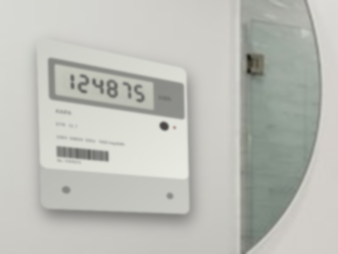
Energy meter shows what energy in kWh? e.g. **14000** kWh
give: **124875** kWh
